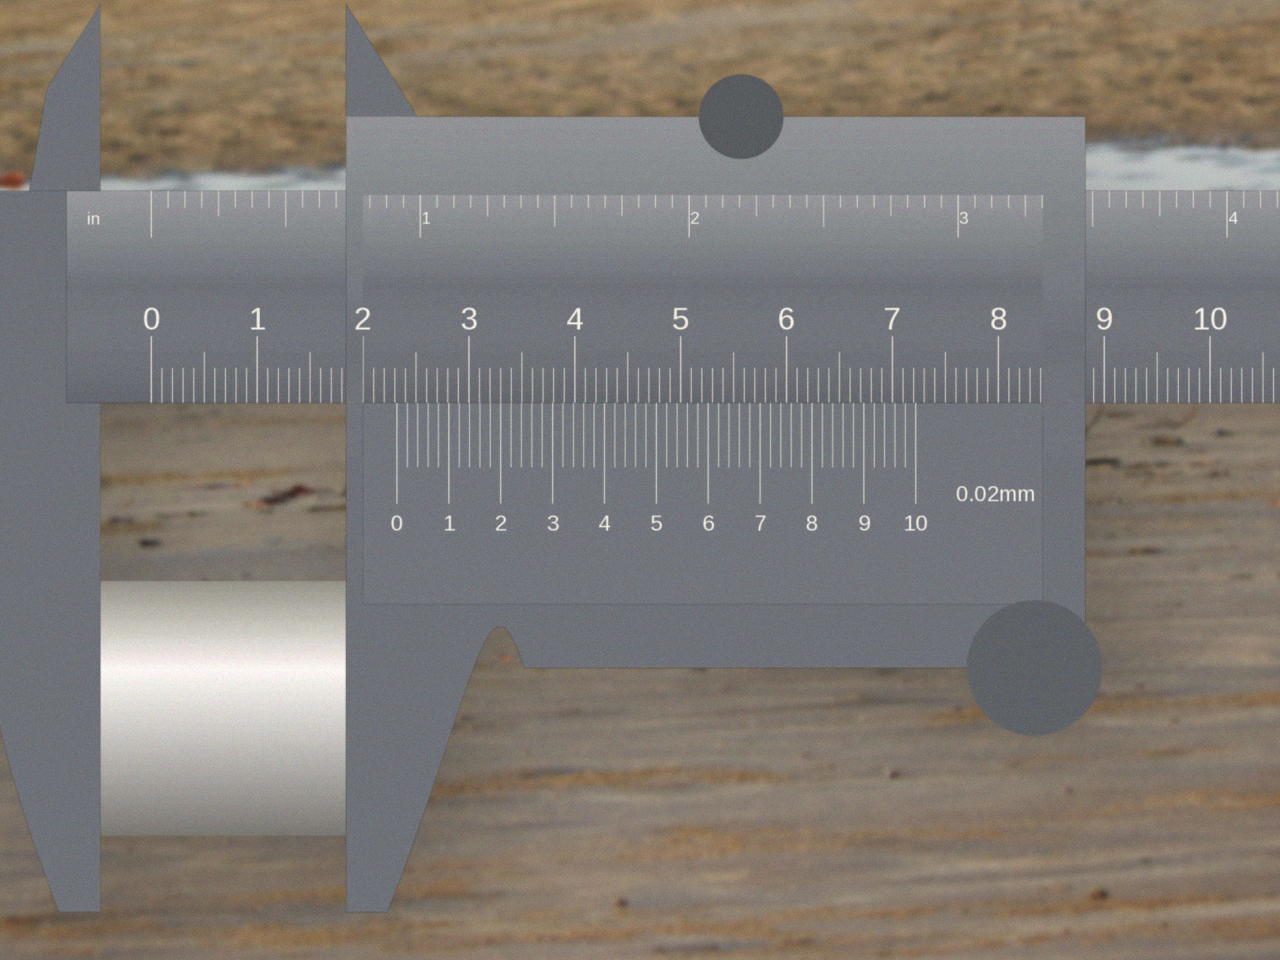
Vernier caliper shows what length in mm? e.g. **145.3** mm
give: **23.2** mm
